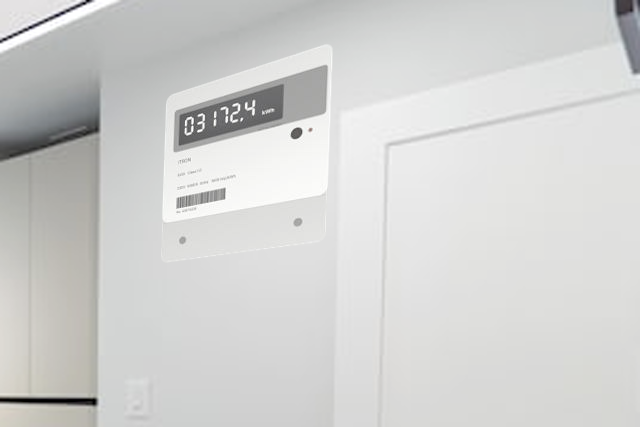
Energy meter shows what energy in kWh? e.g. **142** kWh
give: **3172.4** kWh
